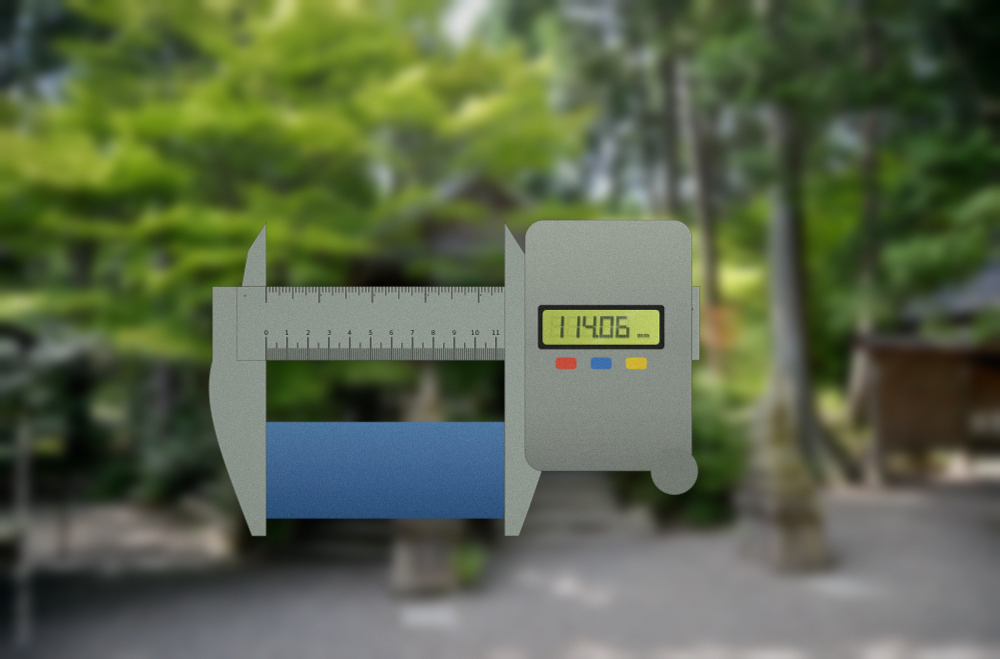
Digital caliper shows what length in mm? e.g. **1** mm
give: **114.06** mm
